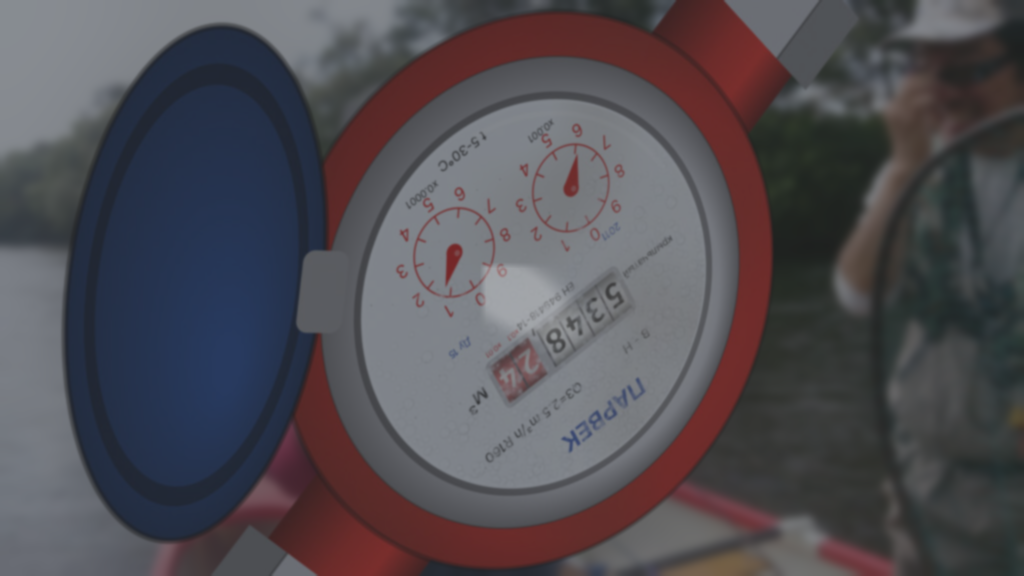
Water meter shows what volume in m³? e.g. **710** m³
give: **5348.2461** m³
